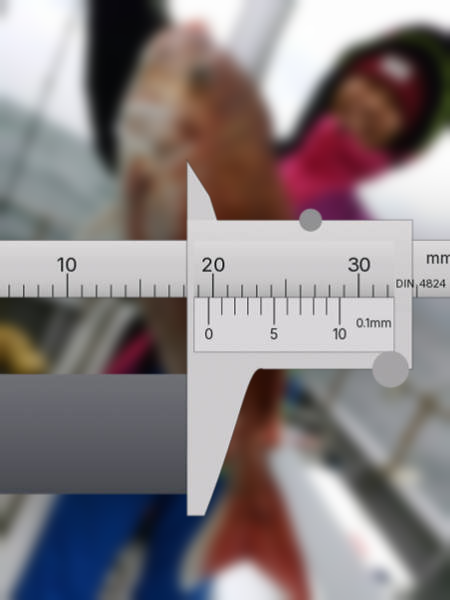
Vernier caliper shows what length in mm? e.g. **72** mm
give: **19.7** mm
